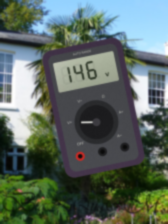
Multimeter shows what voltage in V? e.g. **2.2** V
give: **146** V
